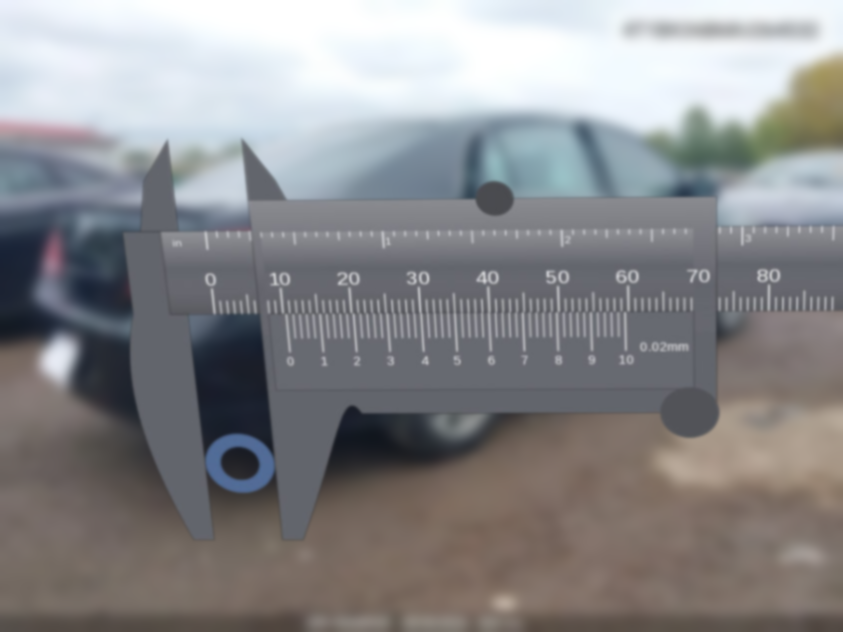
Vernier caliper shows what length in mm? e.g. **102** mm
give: **10.5** mm
